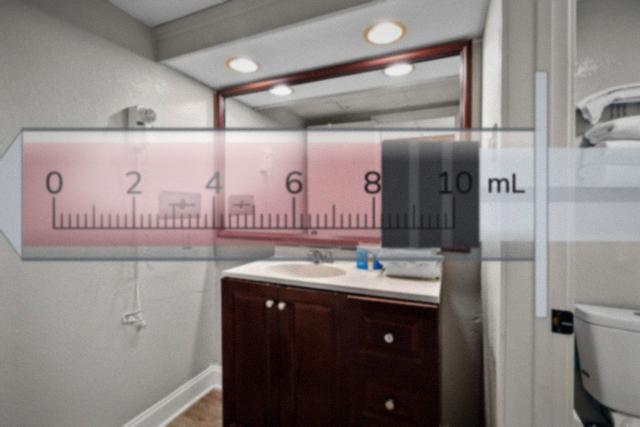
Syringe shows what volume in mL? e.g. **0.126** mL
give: **8.2** mL
